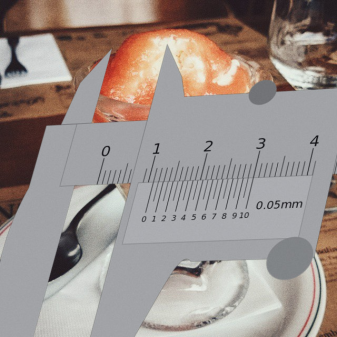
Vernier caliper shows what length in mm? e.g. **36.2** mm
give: **11.0** mm
